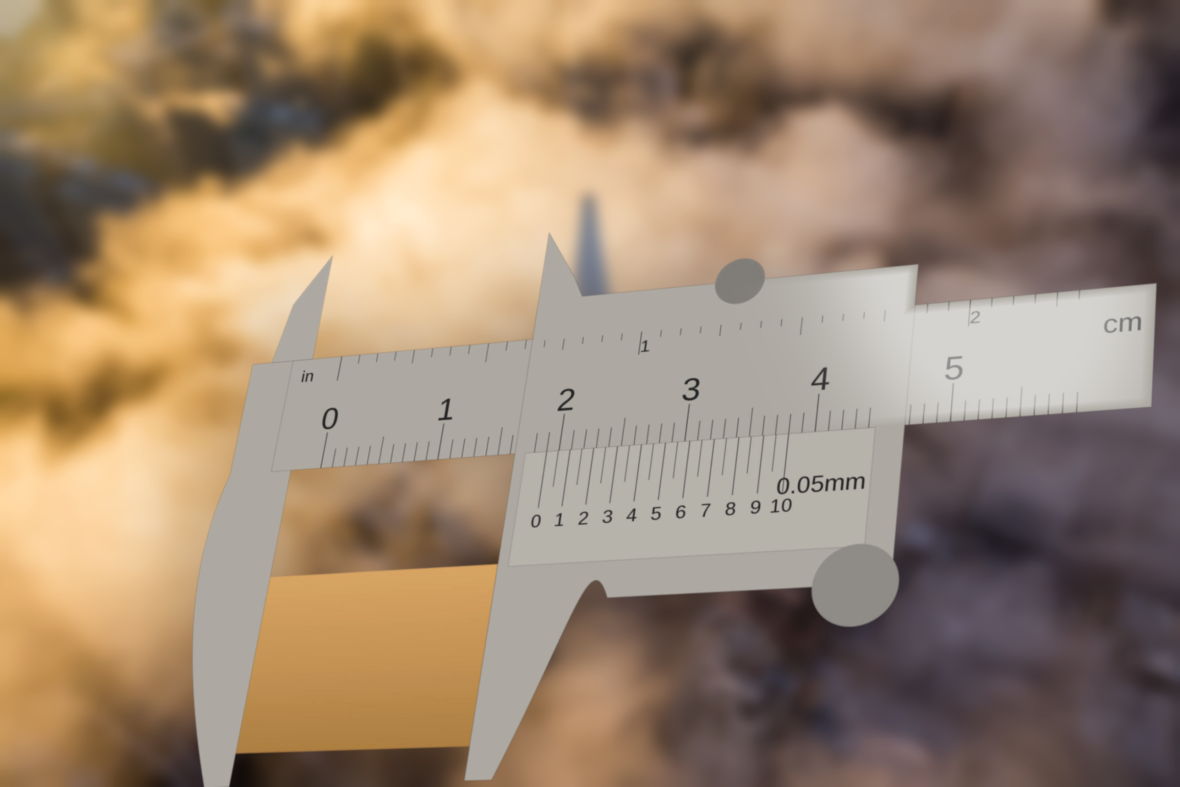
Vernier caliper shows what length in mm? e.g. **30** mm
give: **19.0** mm
